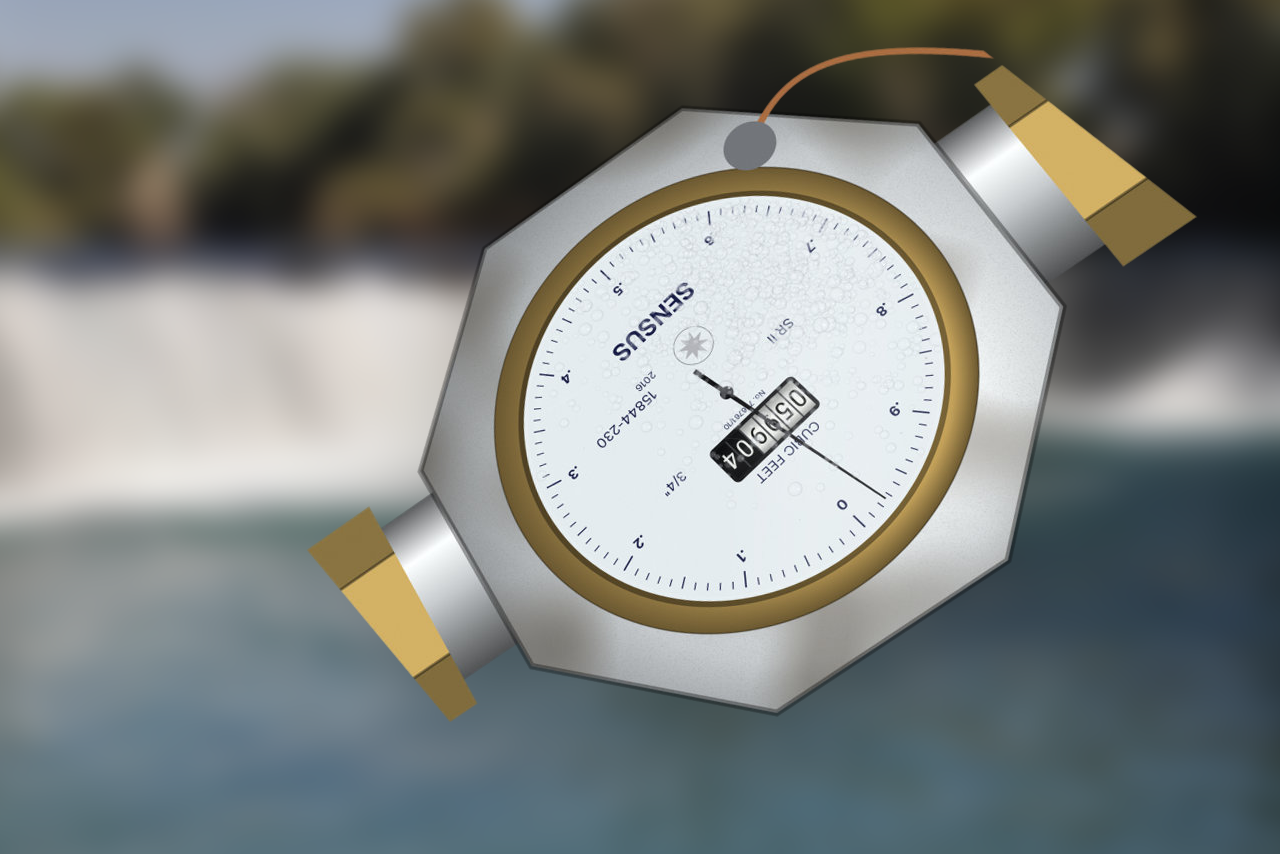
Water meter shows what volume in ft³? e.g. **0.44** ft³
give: **59903.97** ft³
